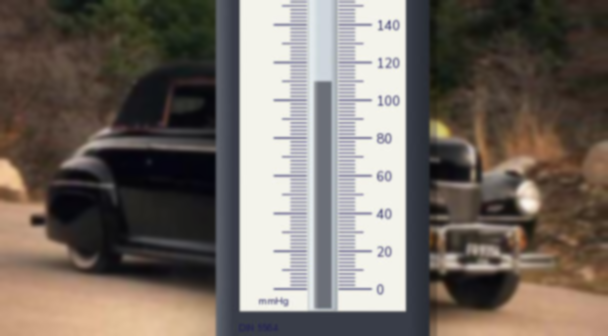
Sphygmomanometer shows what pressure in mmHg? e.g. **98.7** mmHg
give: **110** mmHg
